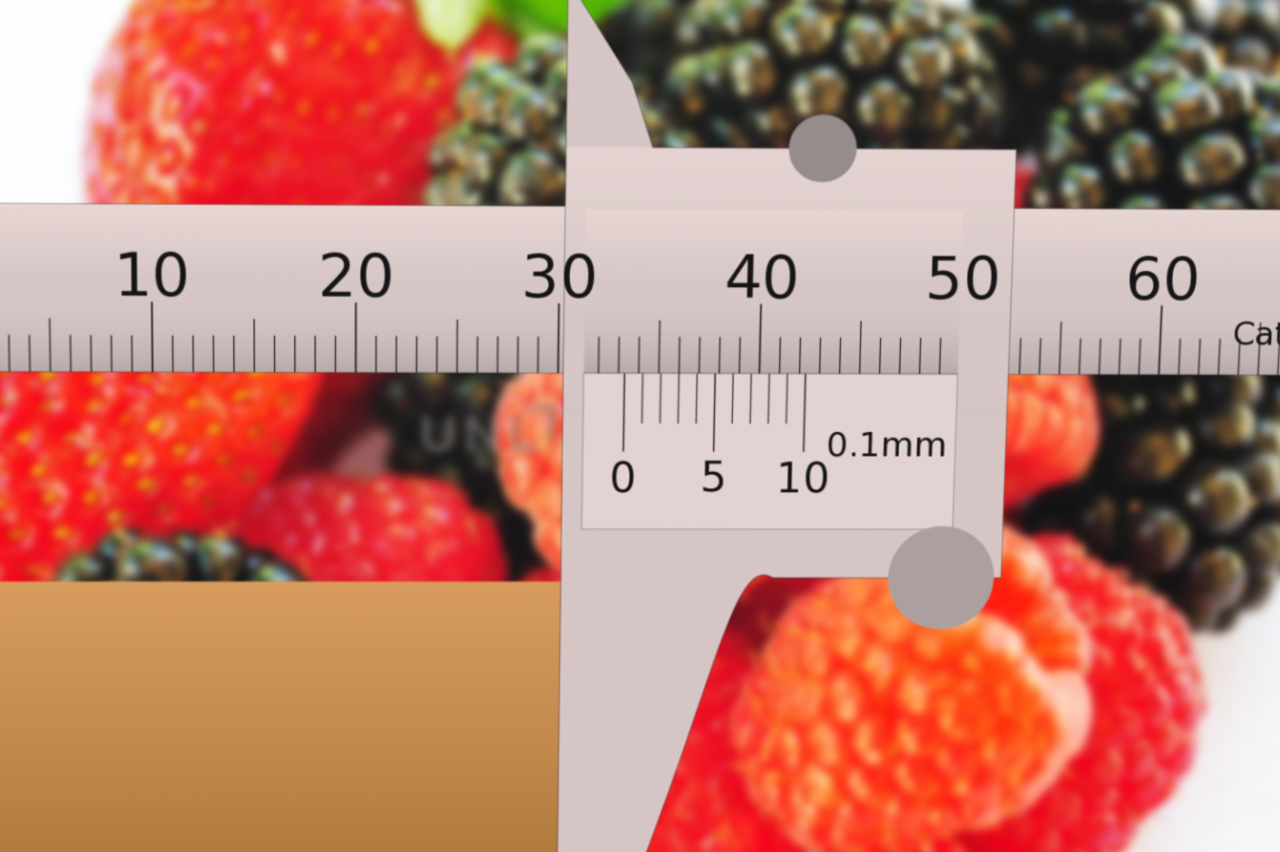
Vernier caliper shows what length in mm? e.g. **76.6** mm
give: **33.3** mm
